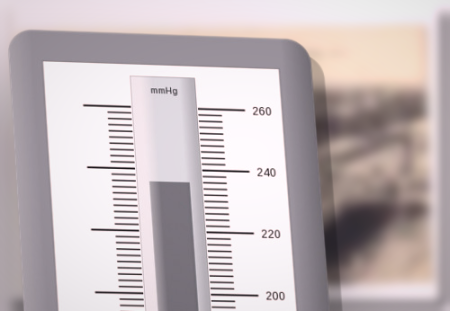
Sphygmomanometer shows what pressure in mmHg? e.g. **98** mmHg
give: **236** mmHg
